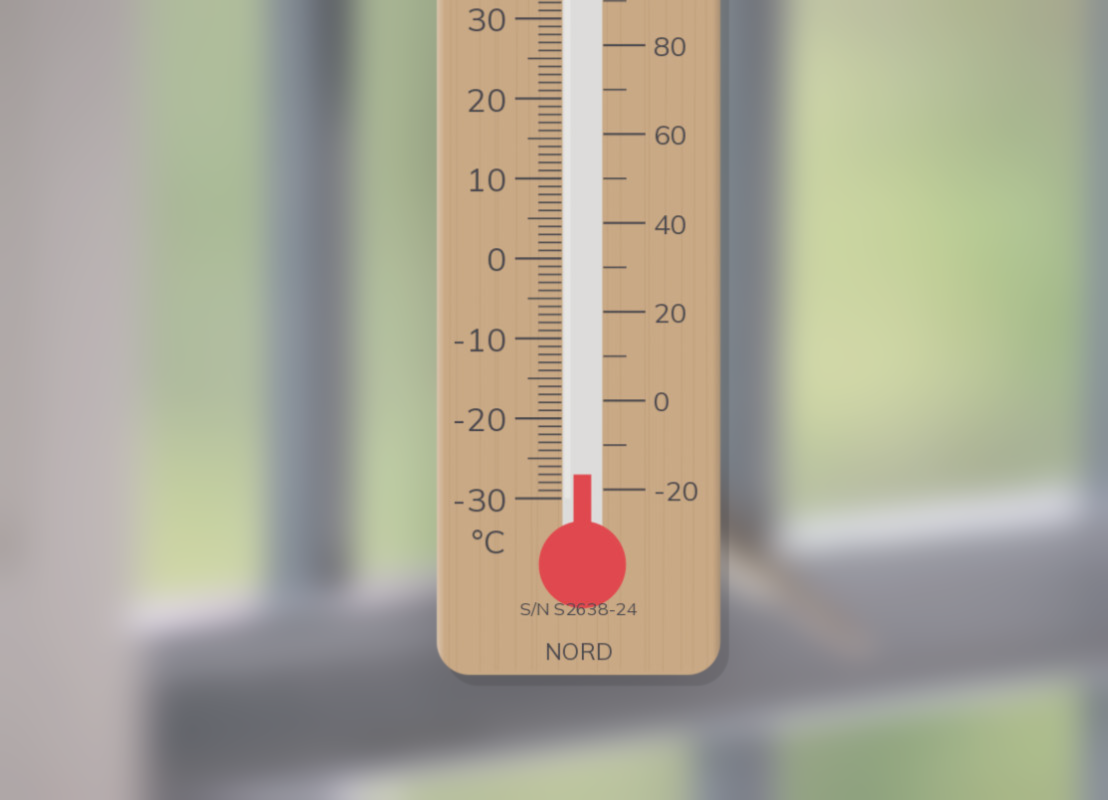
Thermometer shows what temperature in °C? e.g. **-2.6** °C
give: **-27** °C
